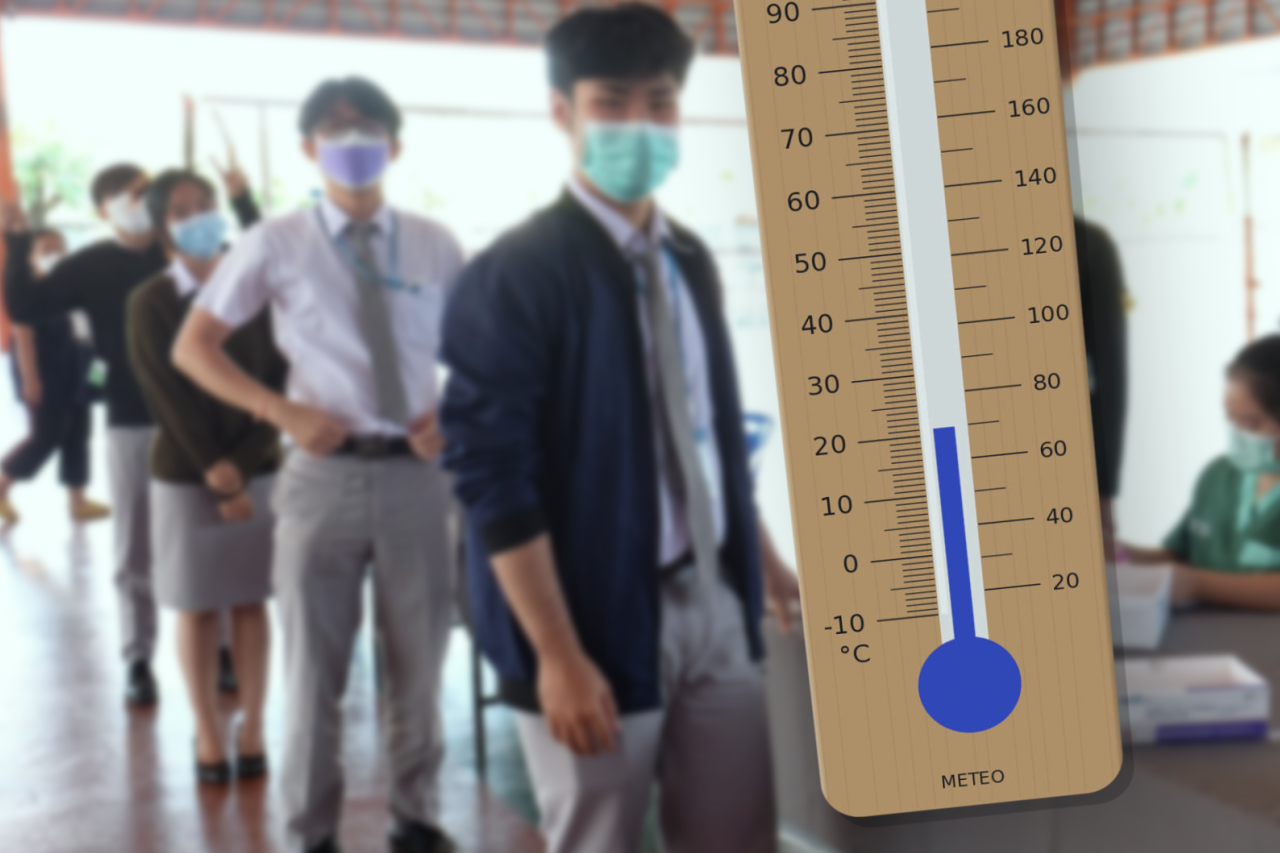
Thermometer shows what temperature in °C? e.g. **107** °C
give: **21** °C
